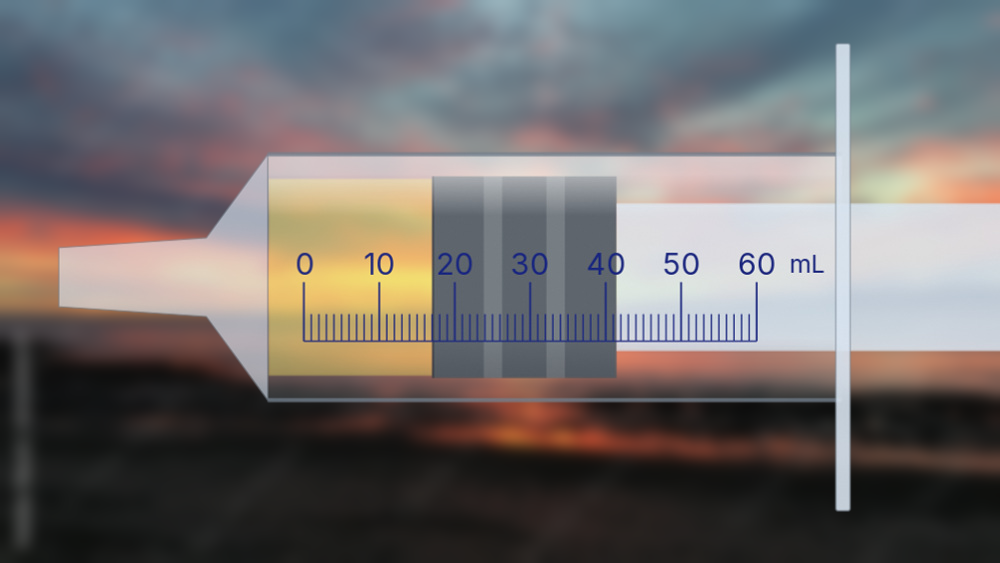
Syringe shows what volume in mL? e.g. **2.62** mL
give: **17** mL
